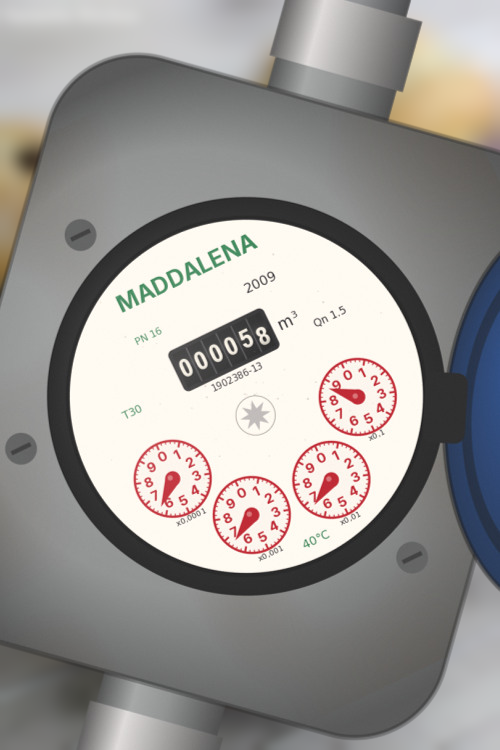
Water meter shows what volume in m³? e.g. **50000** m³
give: **57.8666** m³
